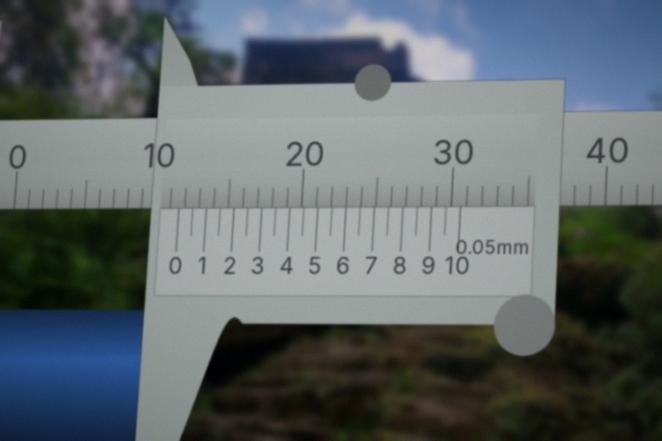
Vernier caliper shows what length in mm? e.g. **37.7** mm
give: **11.6** mm
